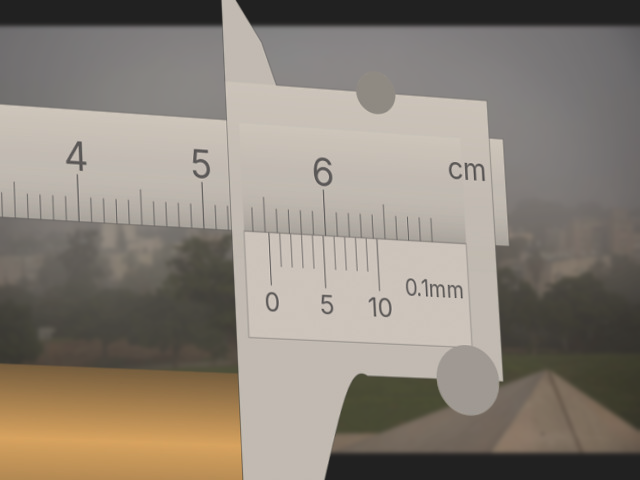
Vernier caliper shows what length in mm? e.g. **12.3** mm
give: **55.3** mm
